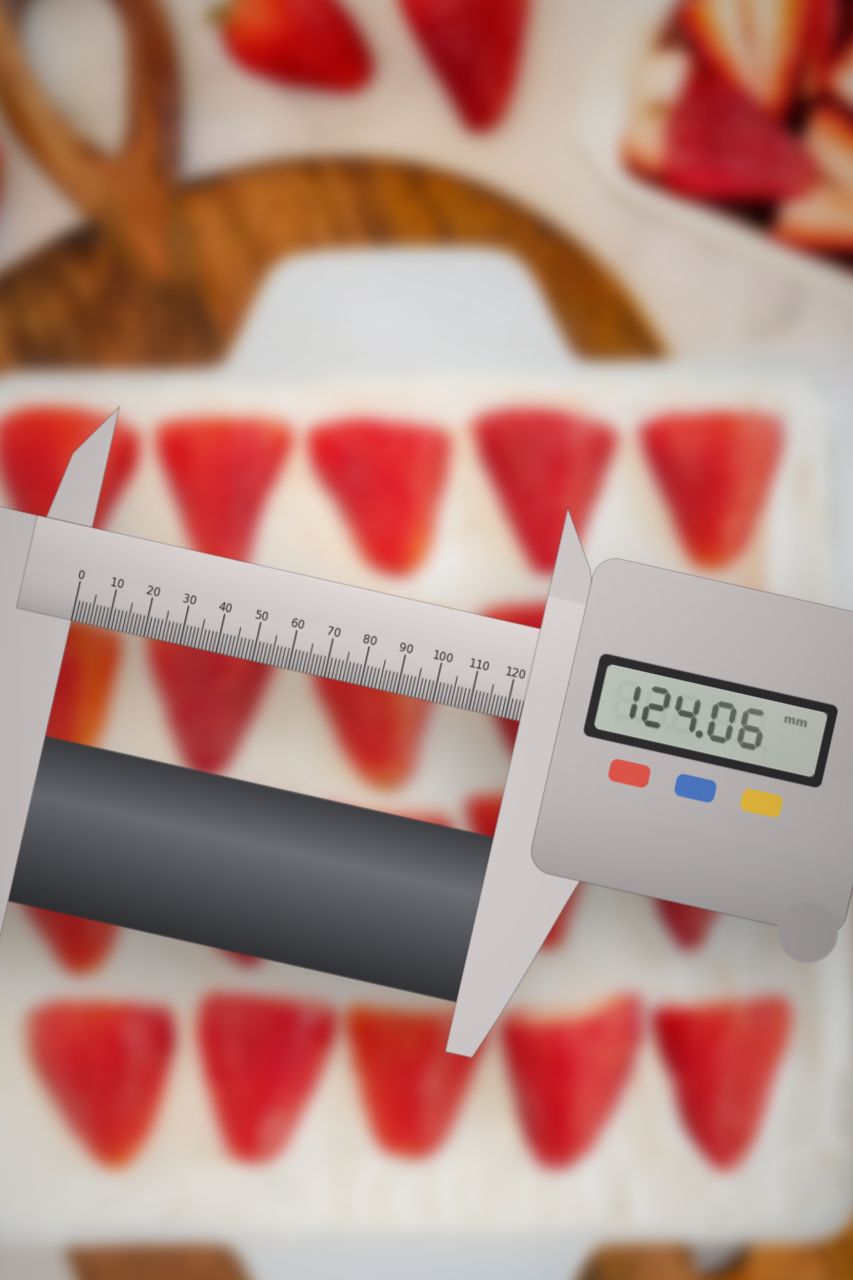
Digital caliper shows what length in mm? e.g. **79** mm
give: **124.06** mm
